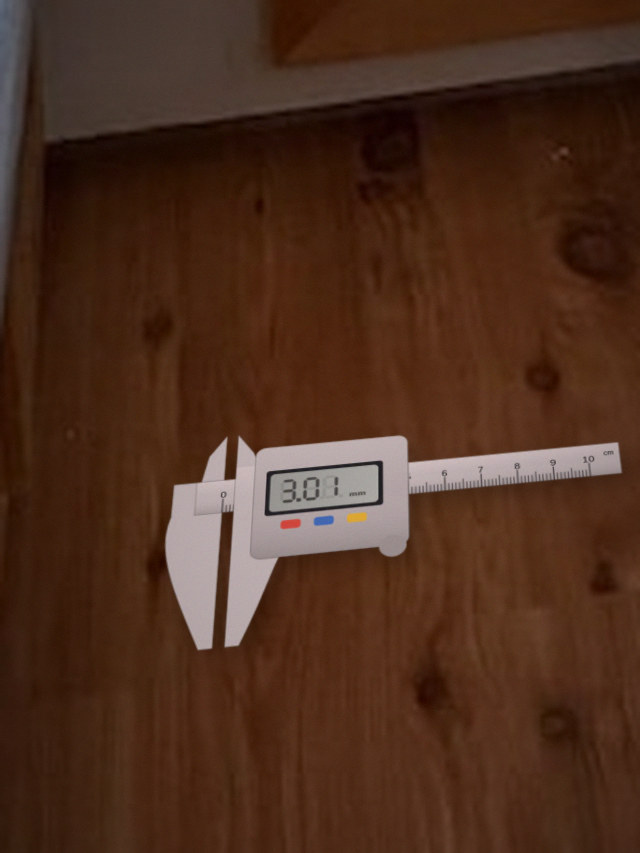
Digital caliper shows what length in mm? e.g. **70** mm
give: **3.01** mm
